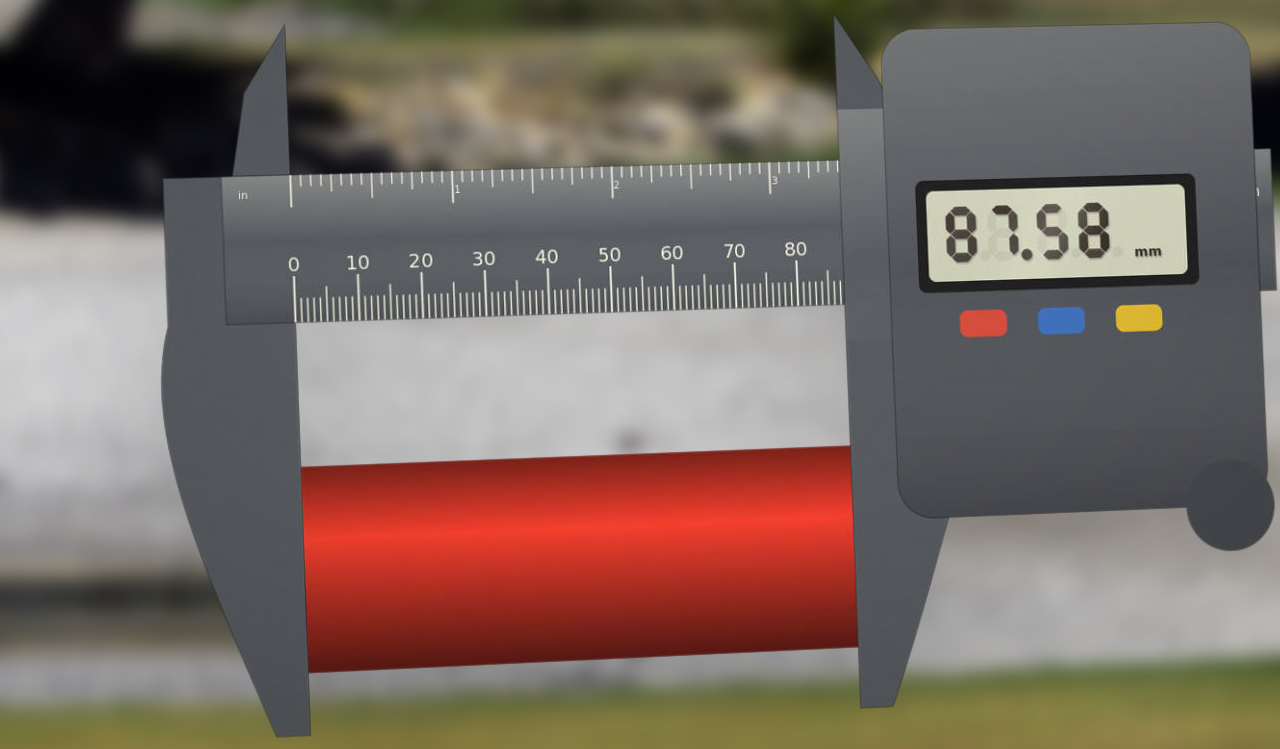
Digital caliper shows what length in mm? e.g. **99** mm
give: **87.58** mm
